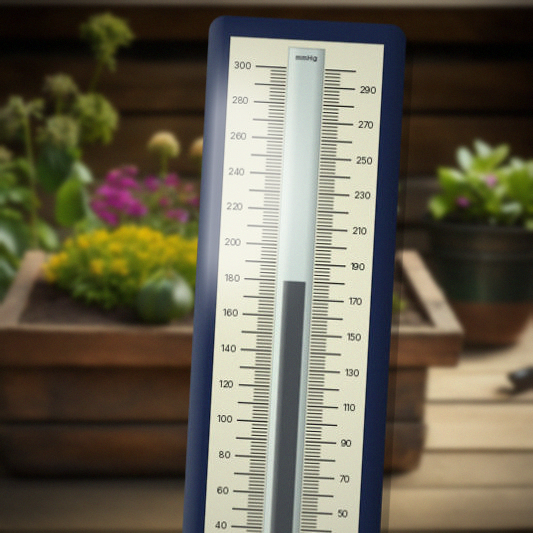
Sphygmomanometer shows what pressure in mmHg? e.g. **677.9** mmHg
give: **180** mmHg
